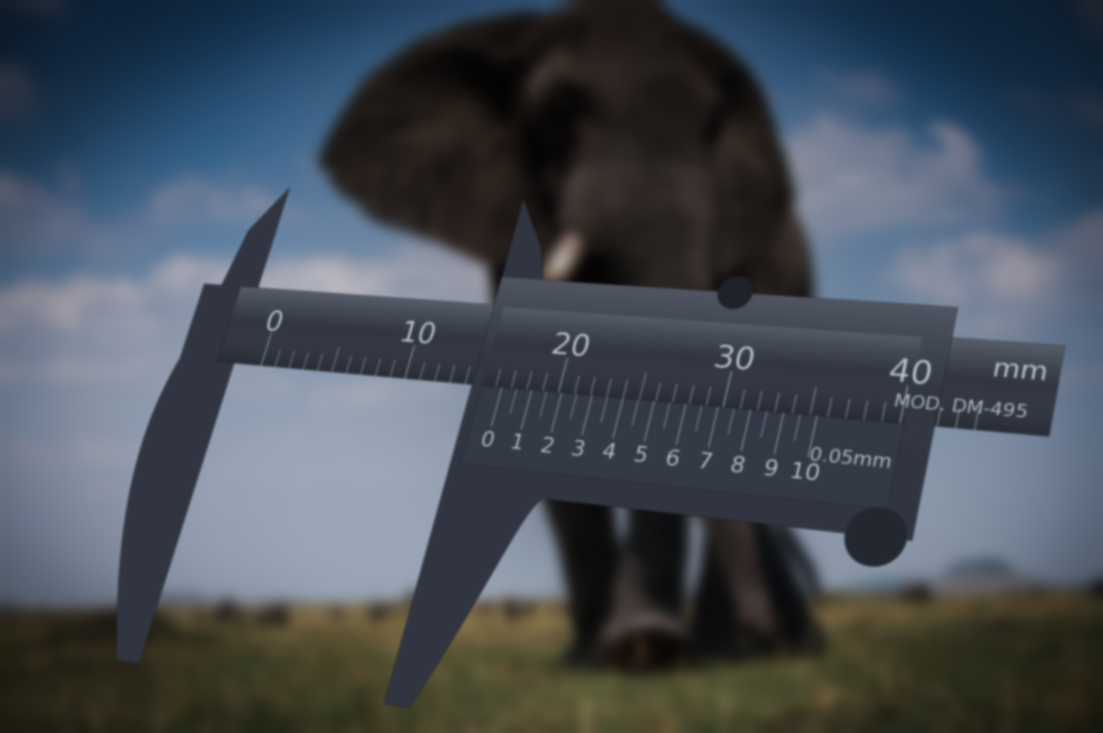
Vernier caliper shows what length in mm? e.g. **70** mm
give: **16.4** mm
